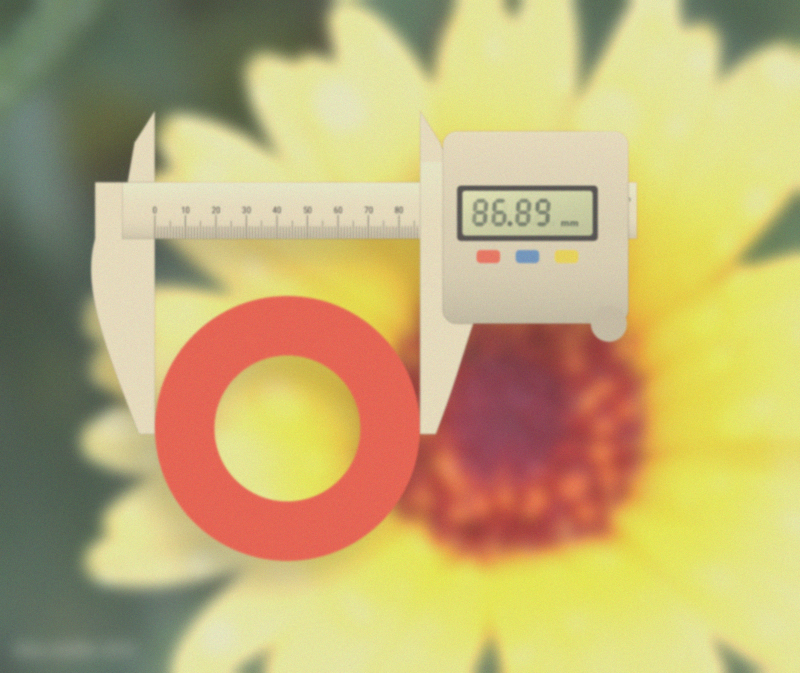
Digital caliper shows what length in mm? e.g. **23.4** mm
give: **86.89** mm
